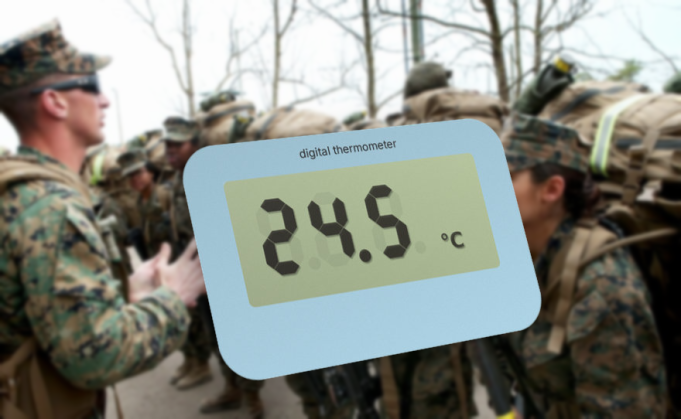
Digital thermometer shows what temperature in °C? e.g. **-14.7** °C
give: **24.5** °C
